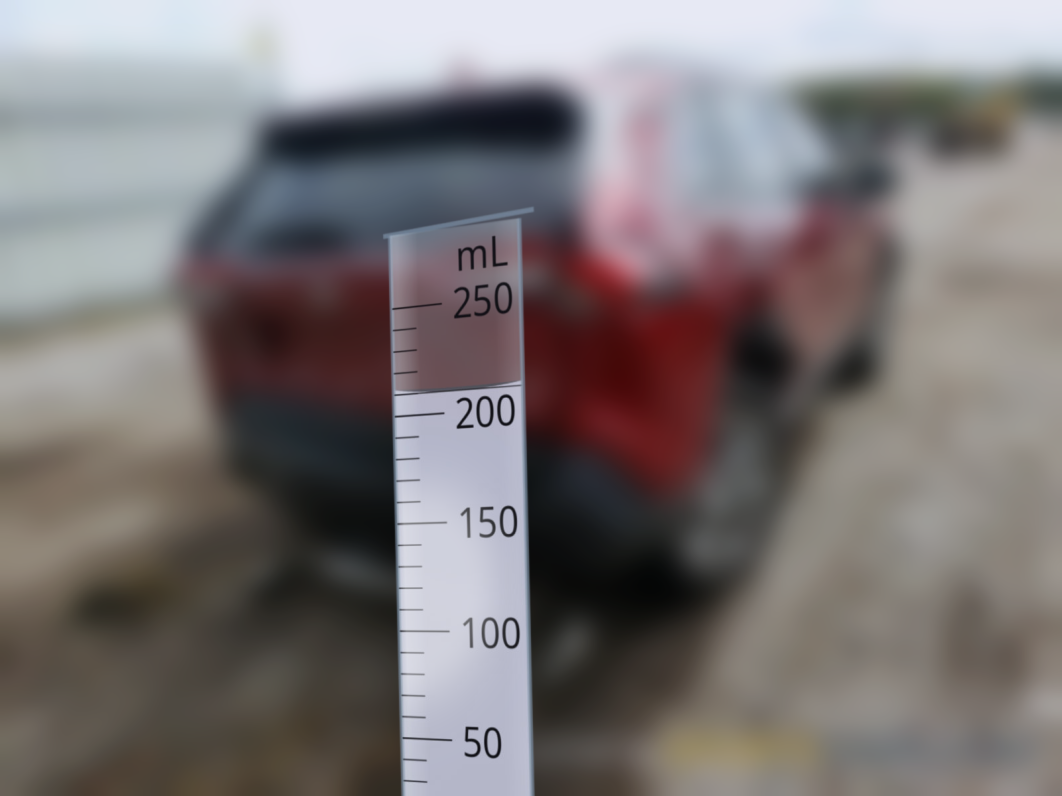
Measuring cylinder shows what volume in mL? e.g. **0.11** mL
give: **210** mL
